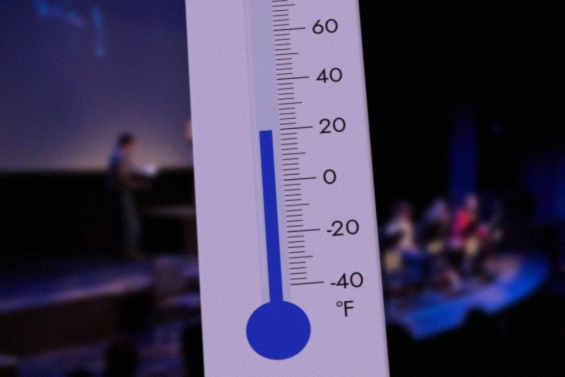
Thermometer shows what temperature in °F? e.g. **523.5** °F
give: **20** °F
